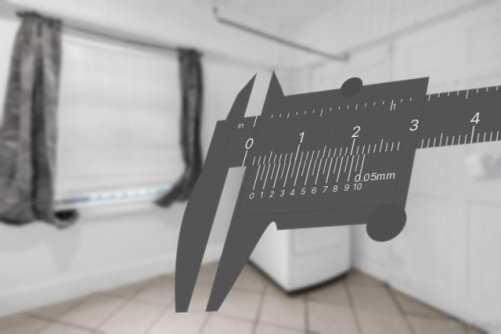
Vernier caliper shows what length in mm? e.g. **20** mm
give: **3.4** mm
